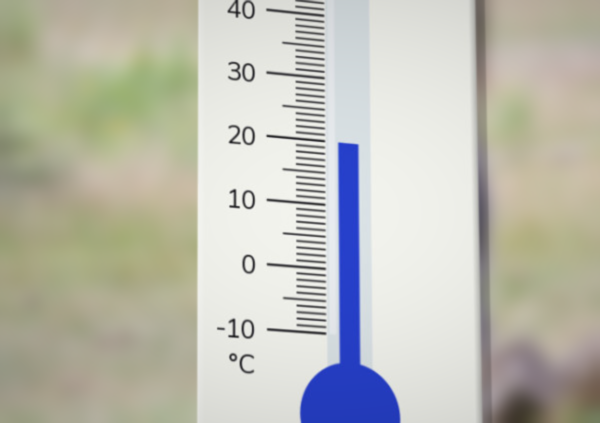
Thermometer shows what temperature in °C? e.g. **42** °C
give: **20** °C
